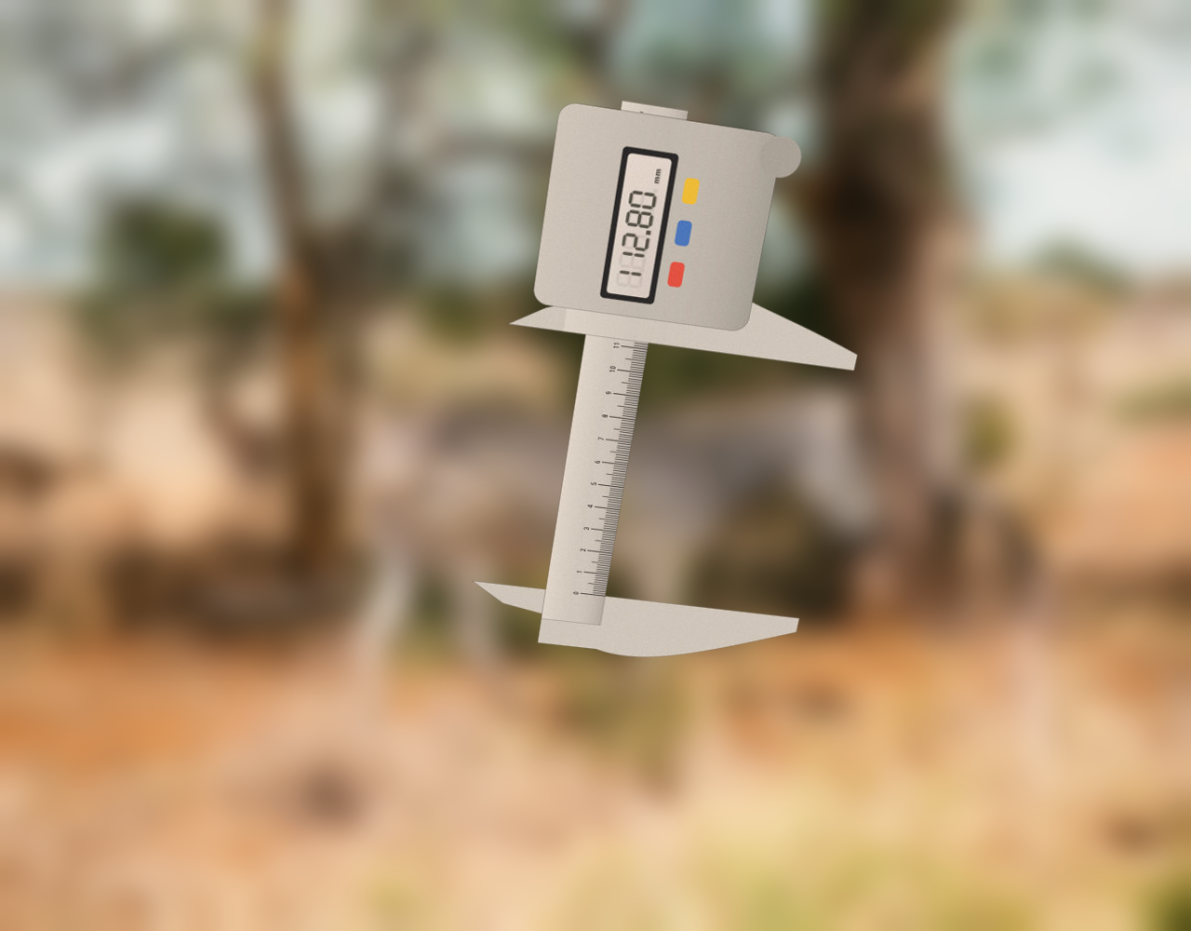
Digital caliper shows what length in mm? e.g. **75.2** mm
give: **112.80** mm
